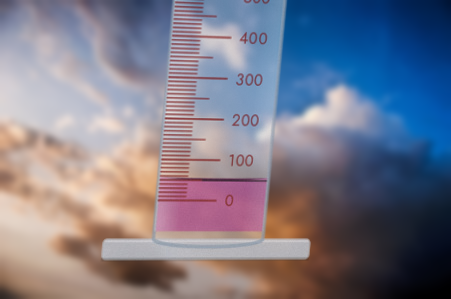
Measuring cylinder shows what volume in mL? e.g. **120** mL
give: **50** mL
